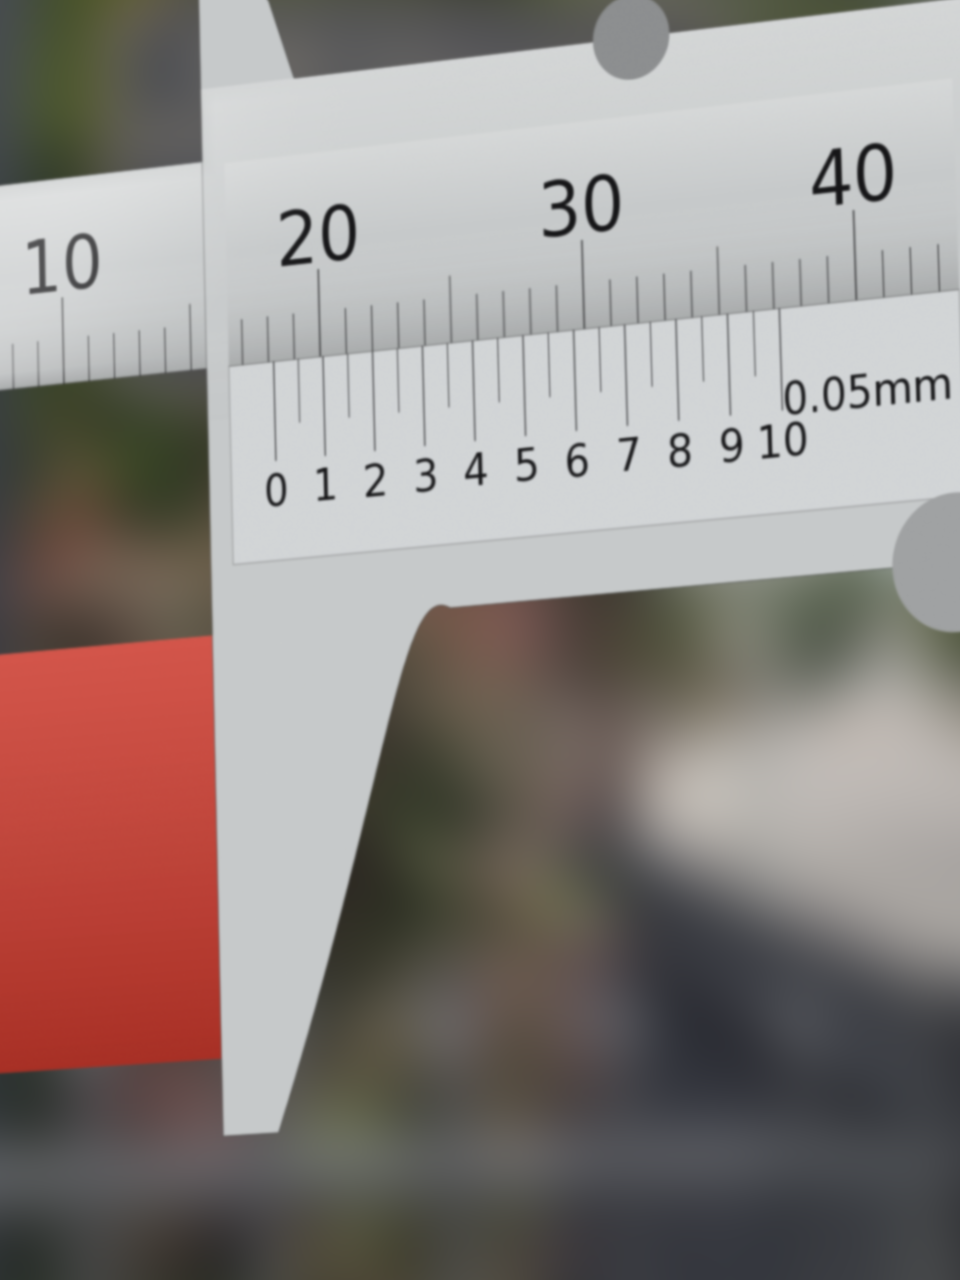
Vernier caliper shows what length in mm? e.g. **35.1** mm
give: **18.2** mm
